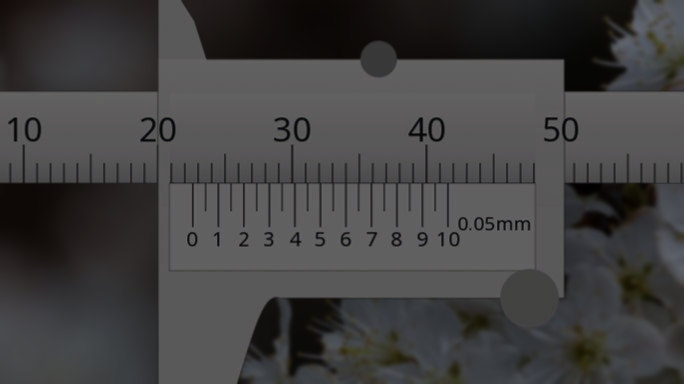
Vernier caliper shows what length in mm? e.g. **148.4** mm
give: **22.6** mm
